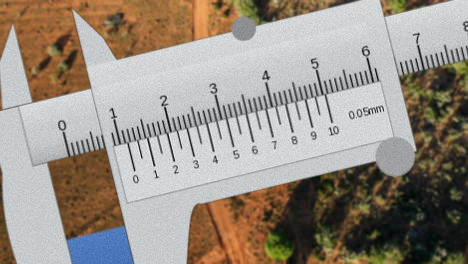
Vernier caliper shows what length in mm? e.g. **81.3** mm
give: **11.5** mm
